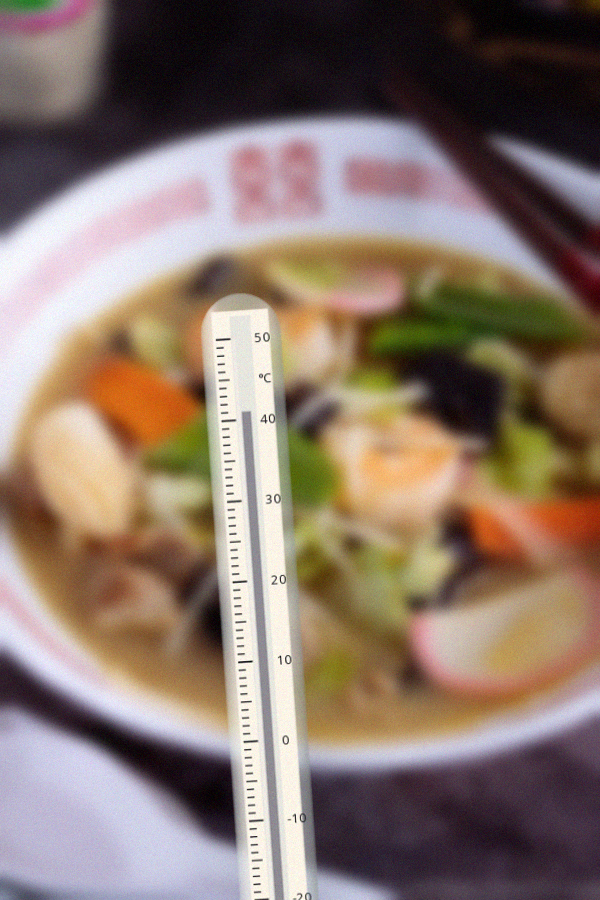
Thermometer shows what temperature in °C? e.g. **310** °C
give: **41** °C
